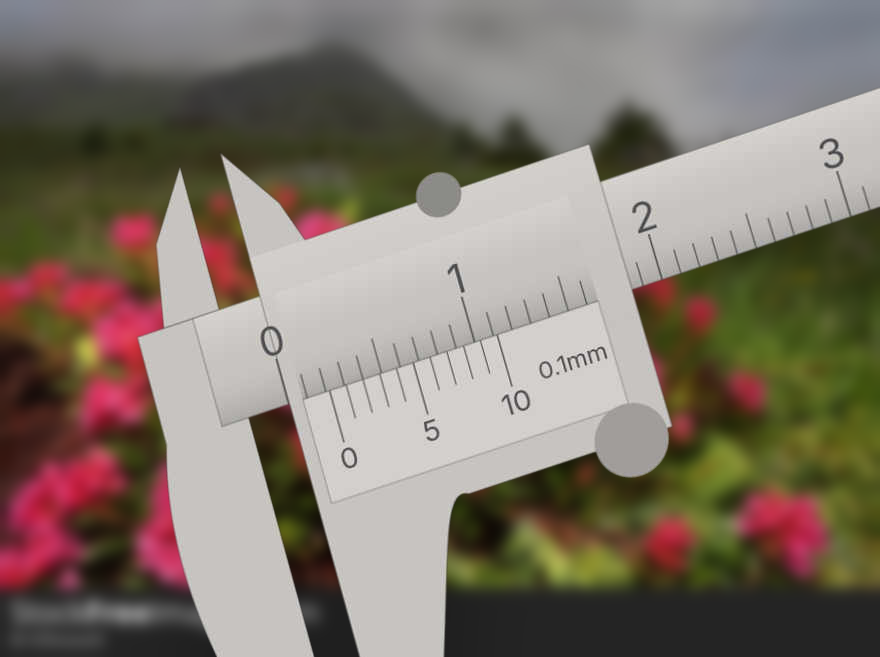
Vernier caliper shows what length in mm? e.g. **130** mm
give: **2.2** mm
